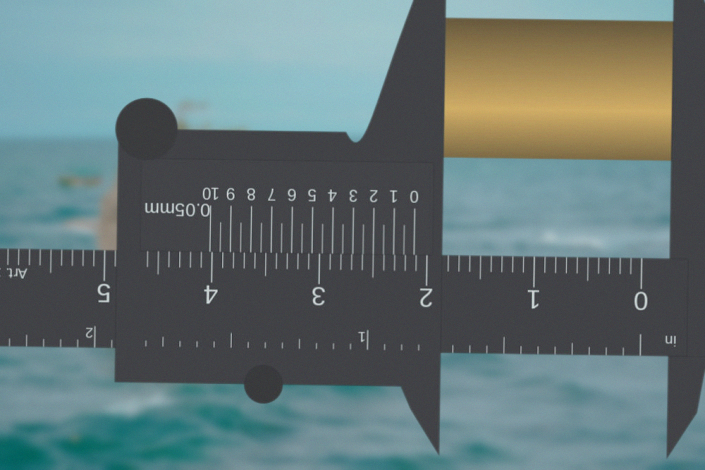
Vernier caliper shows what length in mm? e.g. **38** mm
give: **21.2** mm
